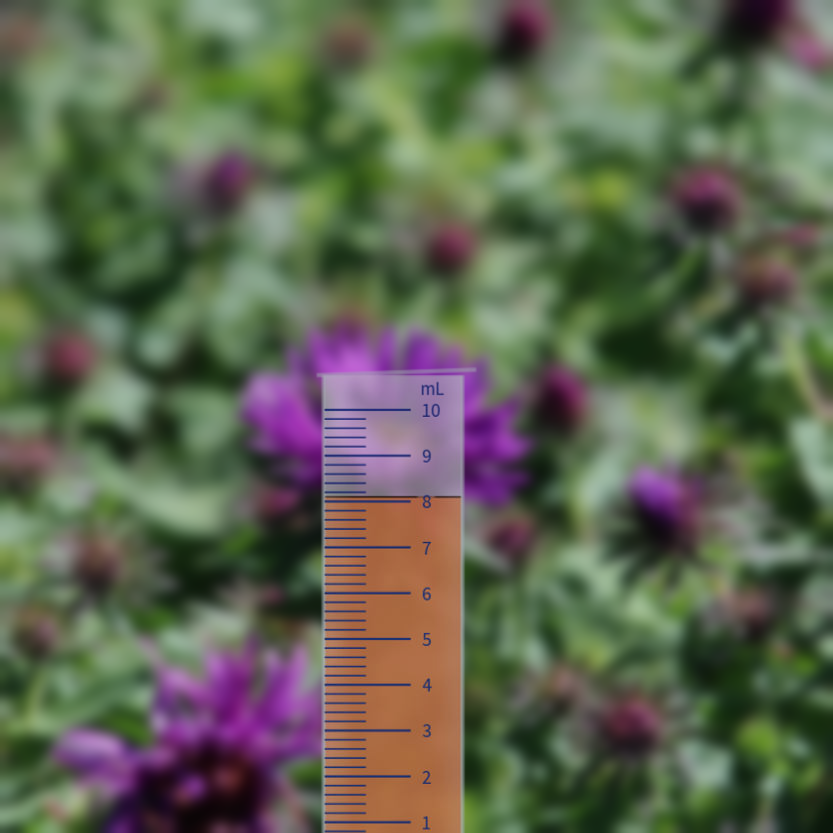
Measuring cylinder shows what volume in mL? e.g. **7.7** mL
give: **8.1** mL
